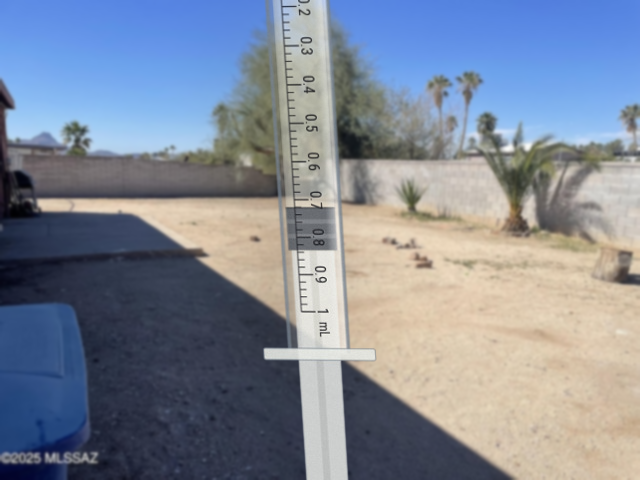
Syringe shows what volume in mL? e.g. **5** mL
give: **0.72** mL
